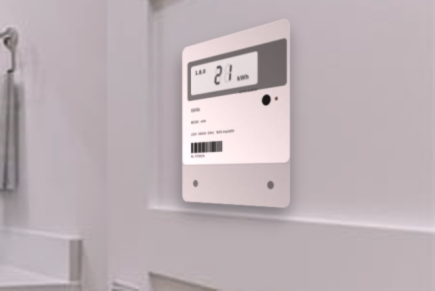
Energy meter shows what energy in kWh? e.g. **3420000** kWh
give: **21** kWh
